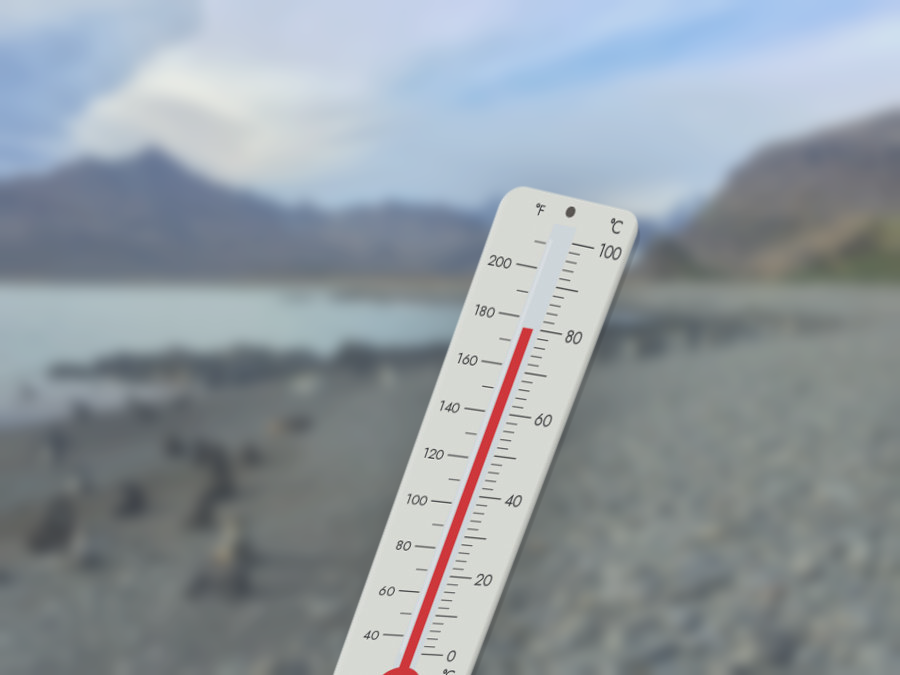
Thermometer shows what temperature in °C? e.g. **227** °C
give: **80** °C
